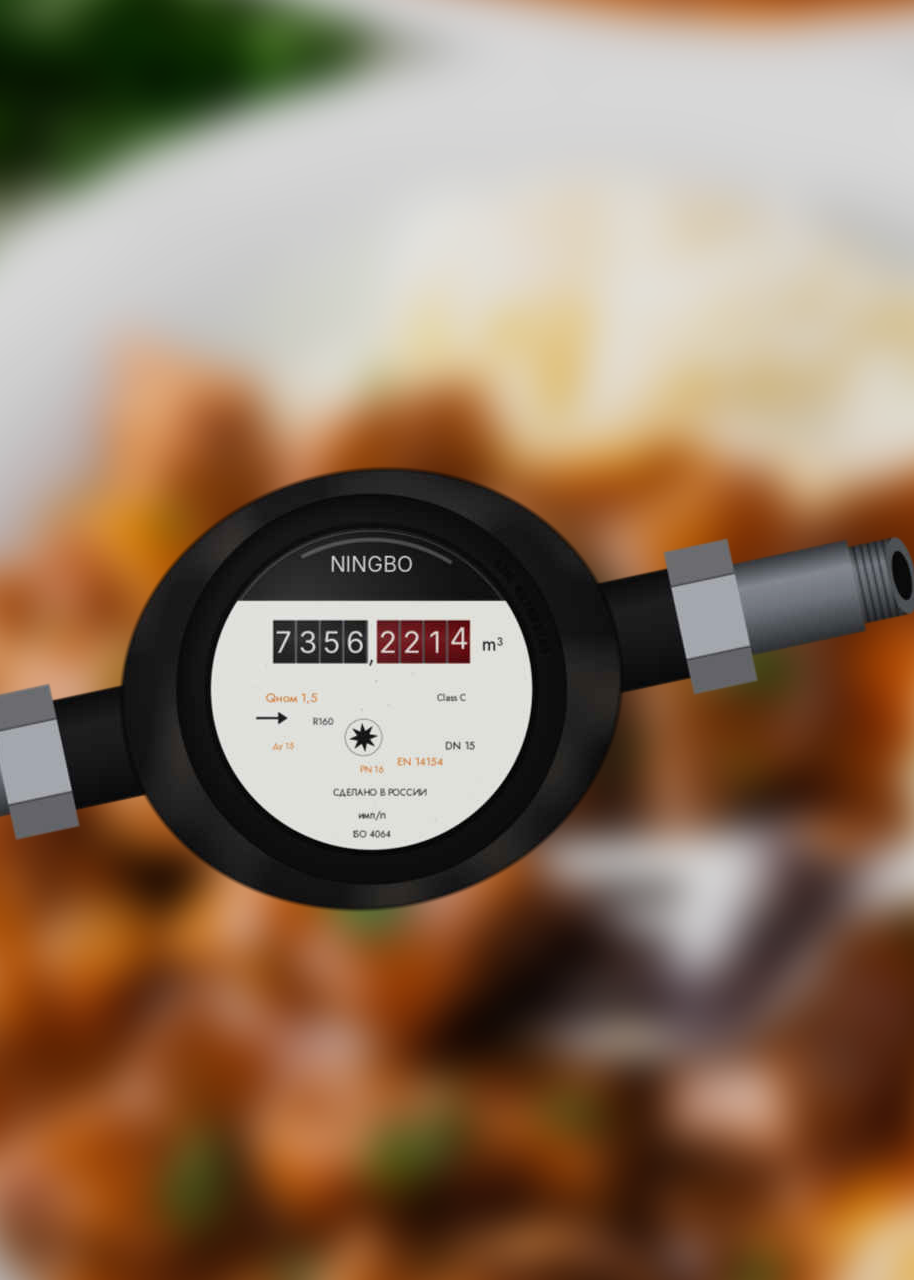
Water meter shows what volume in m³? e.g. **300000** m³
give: **7356.2214** m³
